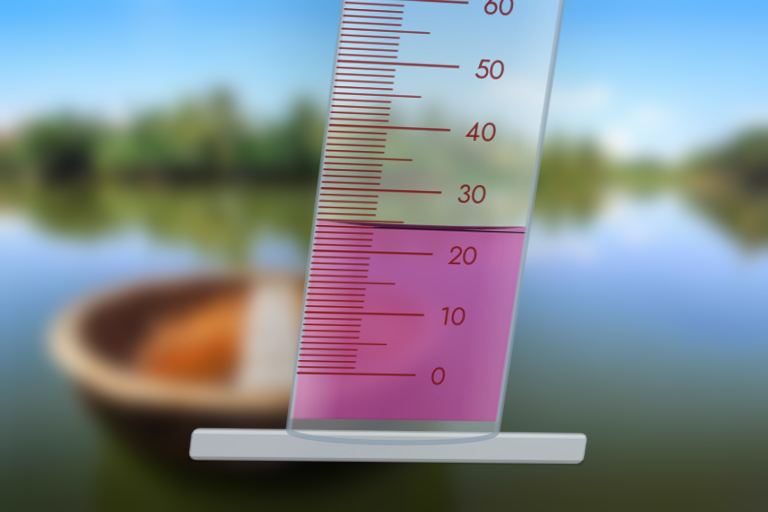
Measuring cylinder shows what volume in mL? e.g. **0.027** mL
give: **24** mL
